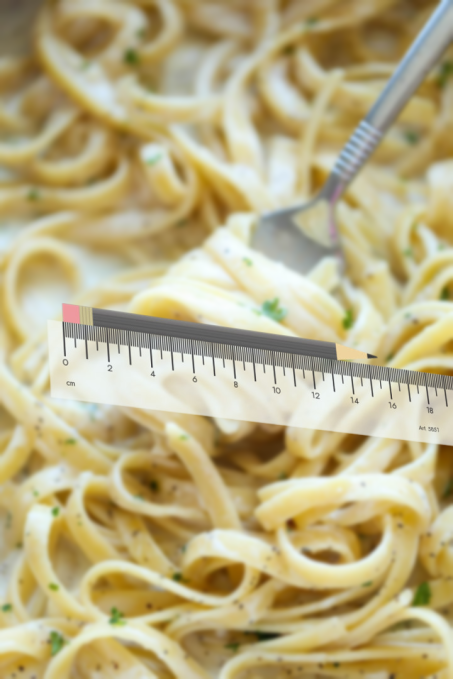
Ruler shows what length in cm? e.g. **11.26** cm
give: **15.5** cm
